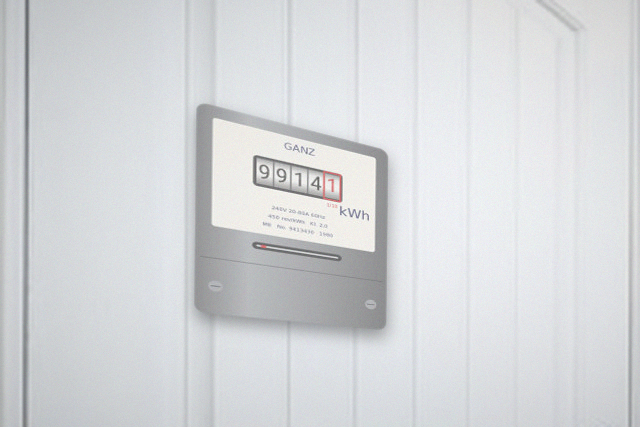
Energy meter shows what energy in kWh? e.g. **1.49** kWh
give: **9914.1** kWh
